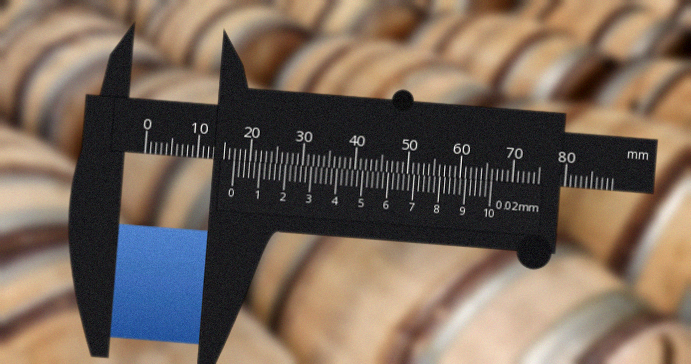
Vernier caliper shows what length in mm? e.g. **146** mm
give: **17.0** mm
